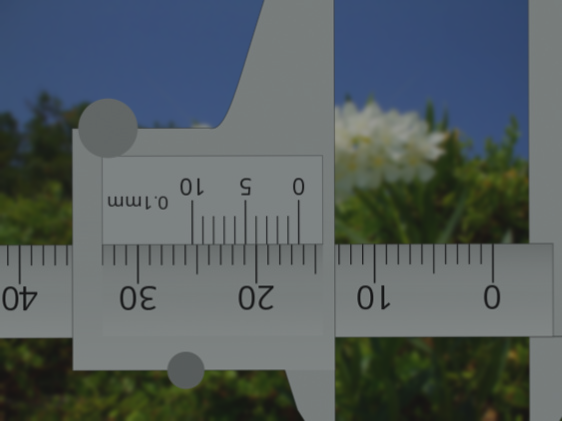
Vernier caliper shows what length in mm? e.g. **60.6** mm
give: **16.4** mm
